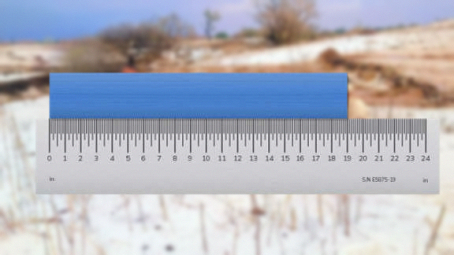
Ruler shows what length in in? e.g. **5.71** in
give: **19** in
